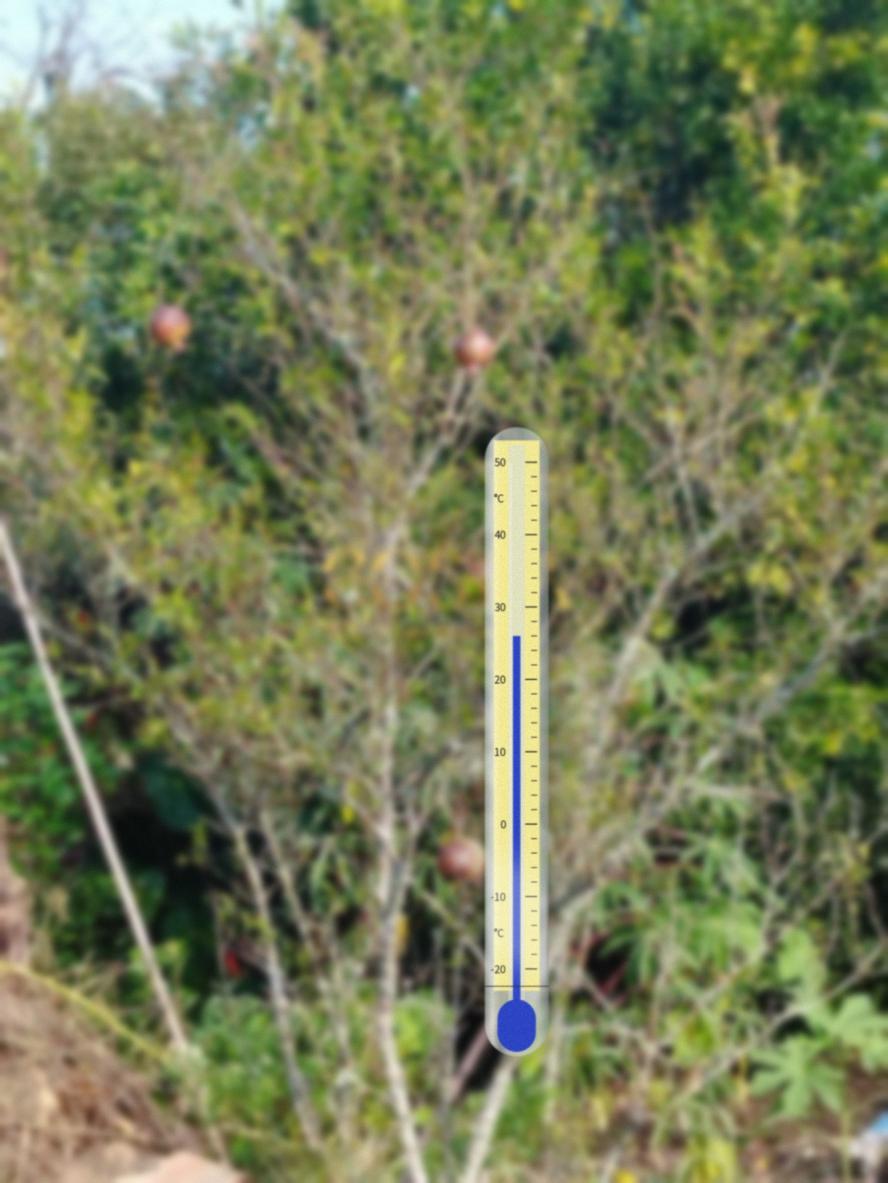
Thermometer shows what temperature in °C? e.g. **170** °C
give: **26** °C
